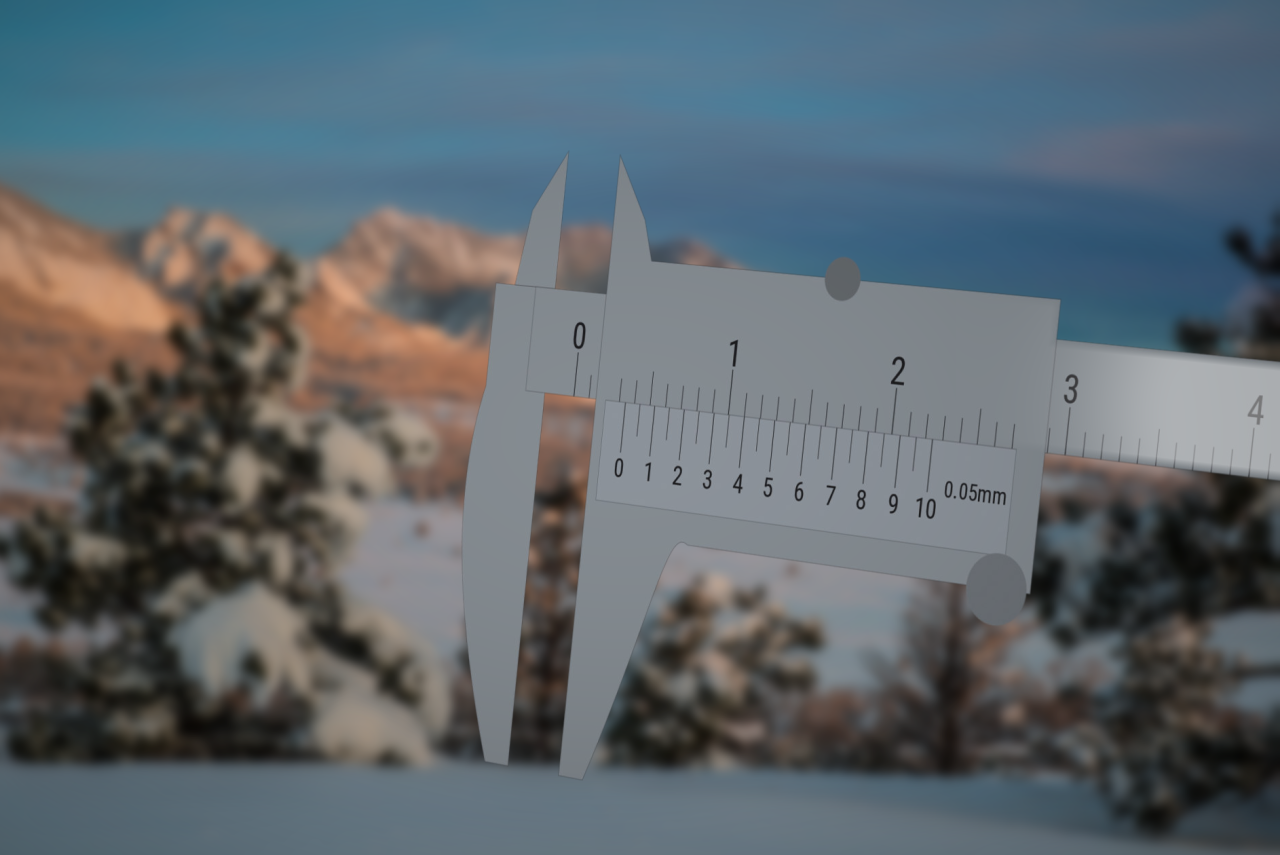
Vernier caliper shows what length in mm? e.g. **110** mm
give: **3.4** mm
